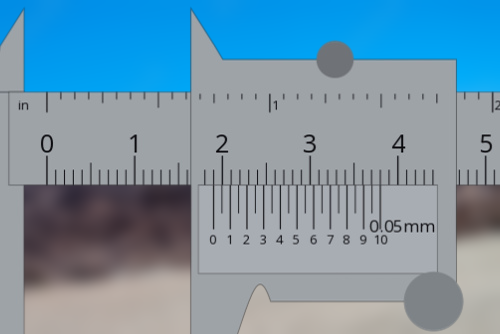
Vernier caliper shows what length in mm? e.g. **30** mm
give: **19.0** mm
